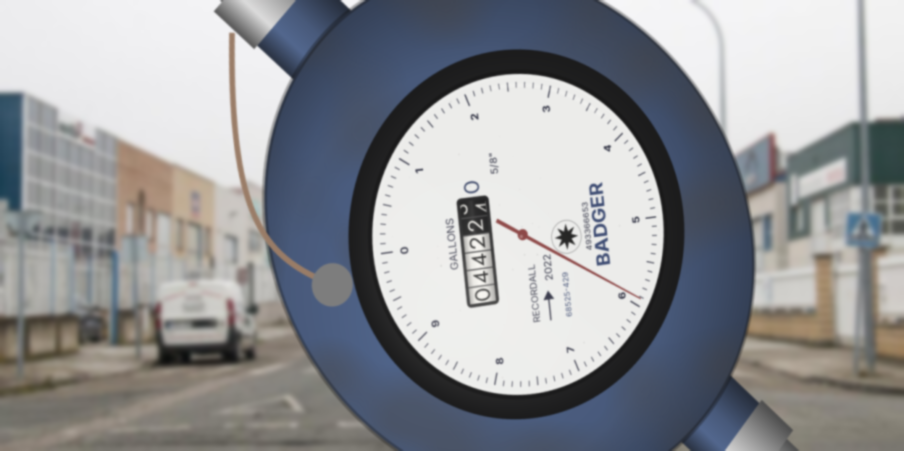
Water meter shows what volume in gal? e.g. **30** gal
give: **442235.9** gal
